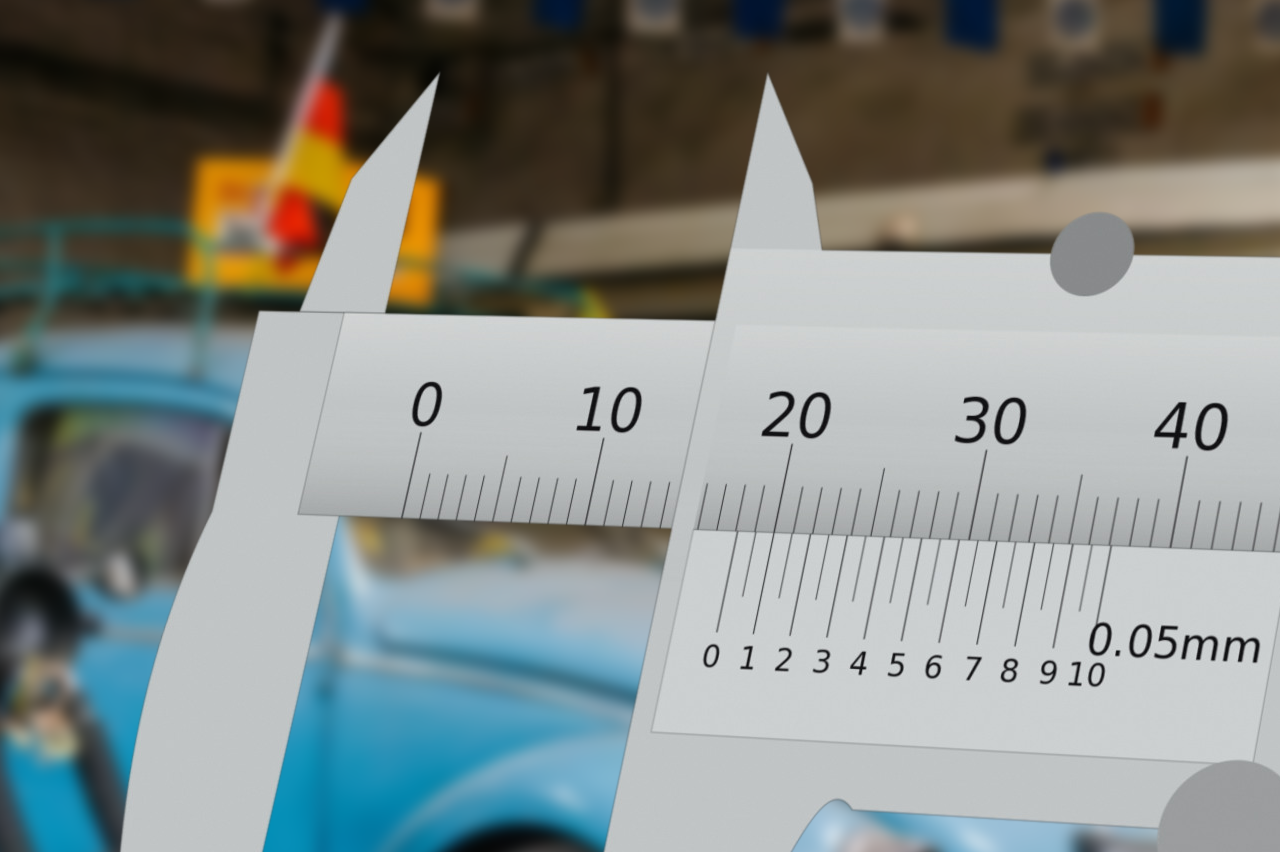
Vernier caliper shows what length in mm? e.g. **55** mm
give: **18.1** mm
